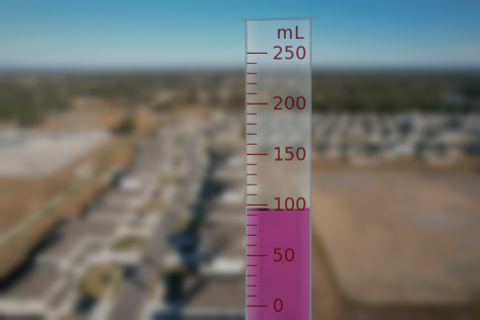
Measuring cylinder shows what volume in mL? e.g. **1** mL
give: **95** mL
